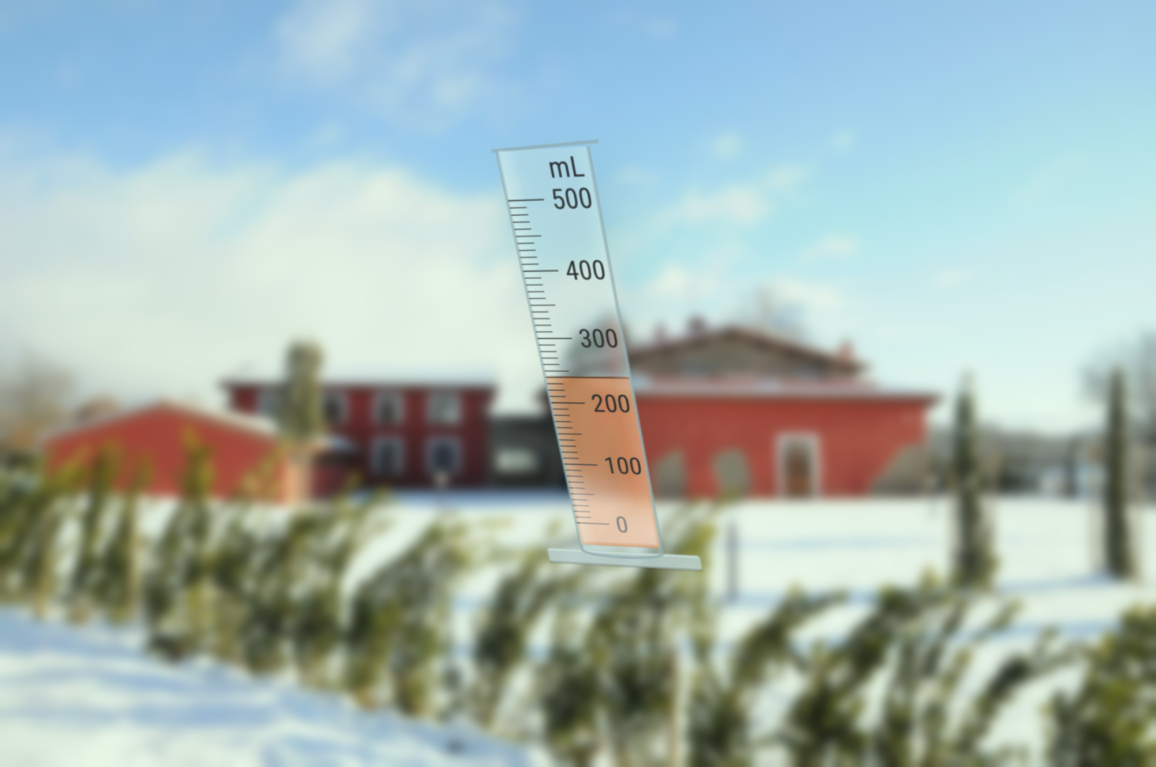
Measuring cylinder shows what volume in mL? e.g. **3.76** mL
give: **240** mL
